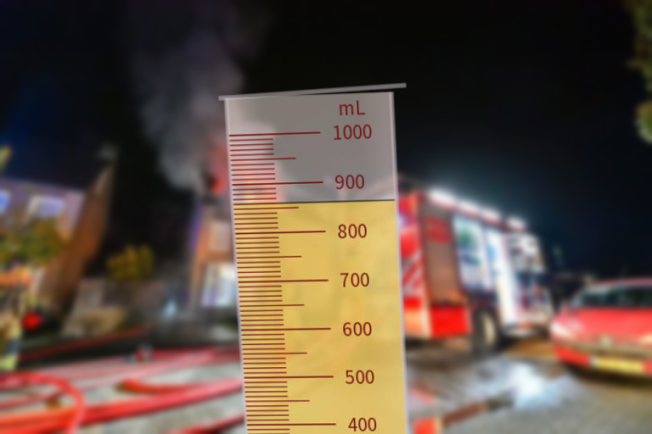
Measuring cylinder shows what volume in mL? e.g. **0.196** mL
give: **860** mL
